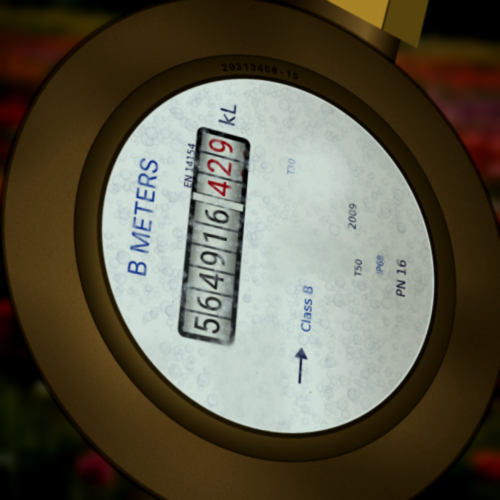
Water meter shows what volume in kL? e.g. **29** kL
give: **564916.429** kL
